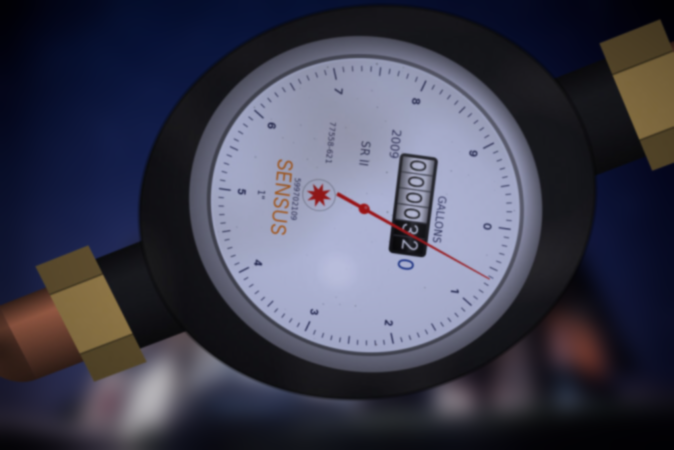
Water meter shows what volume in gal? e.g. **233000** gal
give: **320.6** gal
